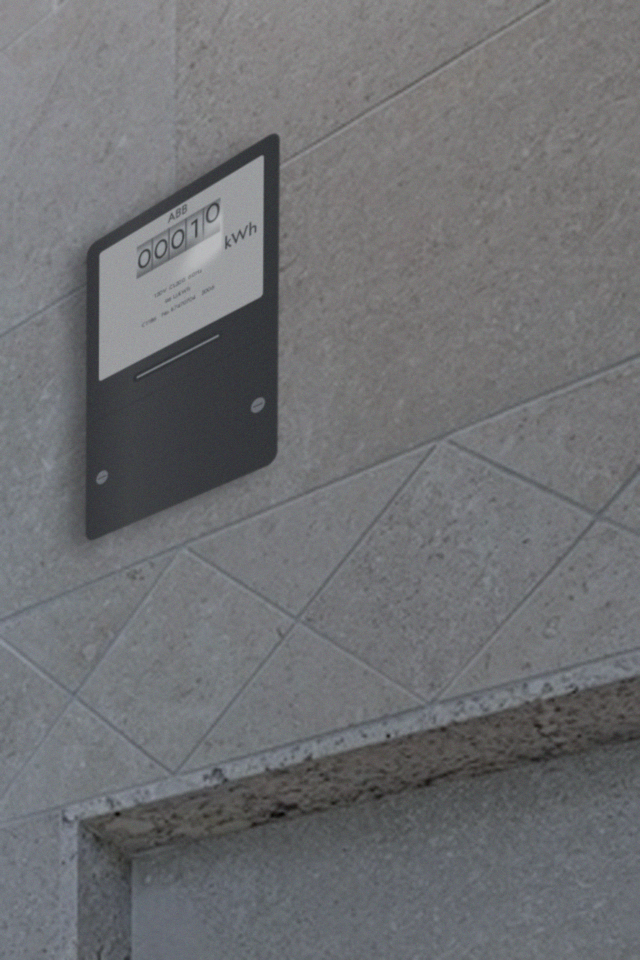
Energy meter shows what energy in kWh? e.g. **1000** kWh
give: **10** kWh
